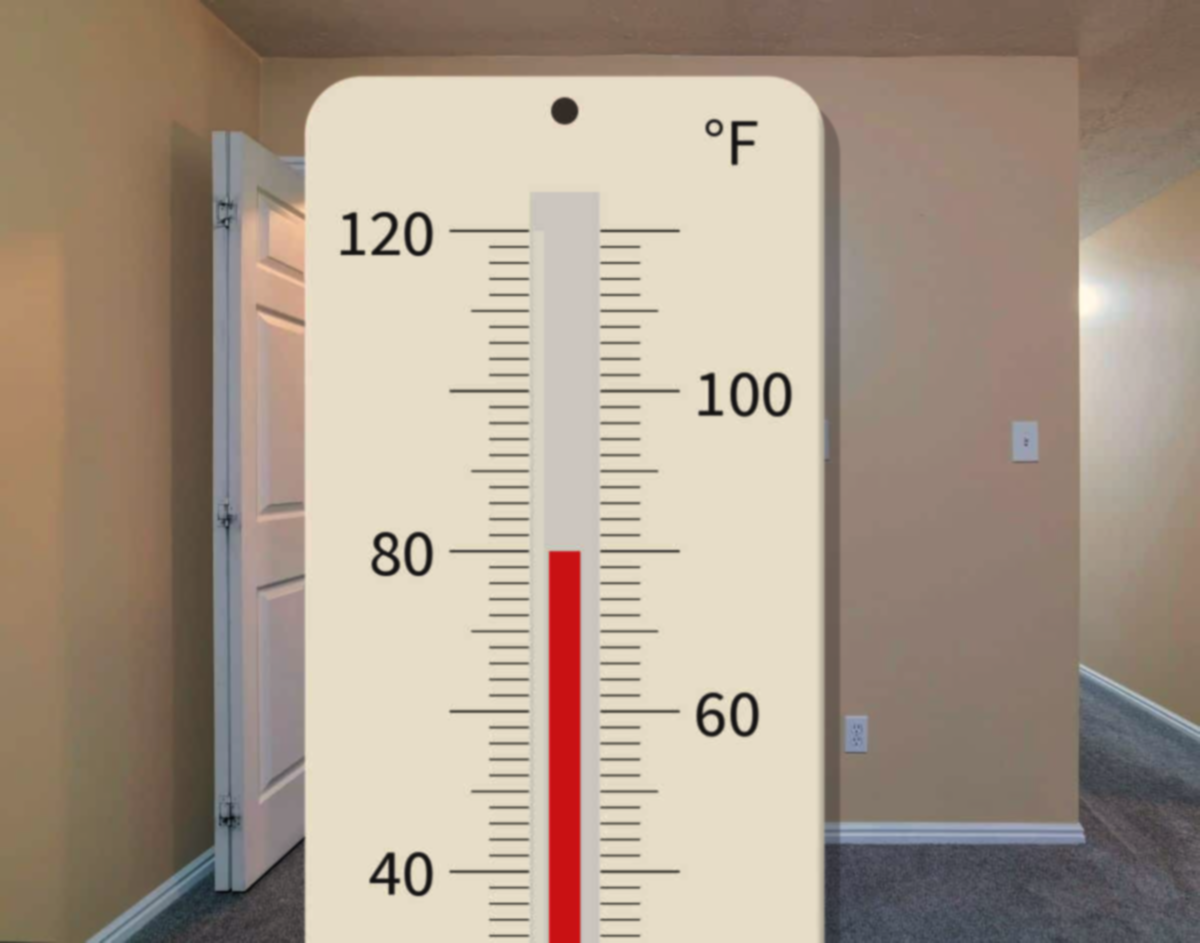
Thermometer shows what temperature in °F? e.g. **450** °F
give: **80** °F
